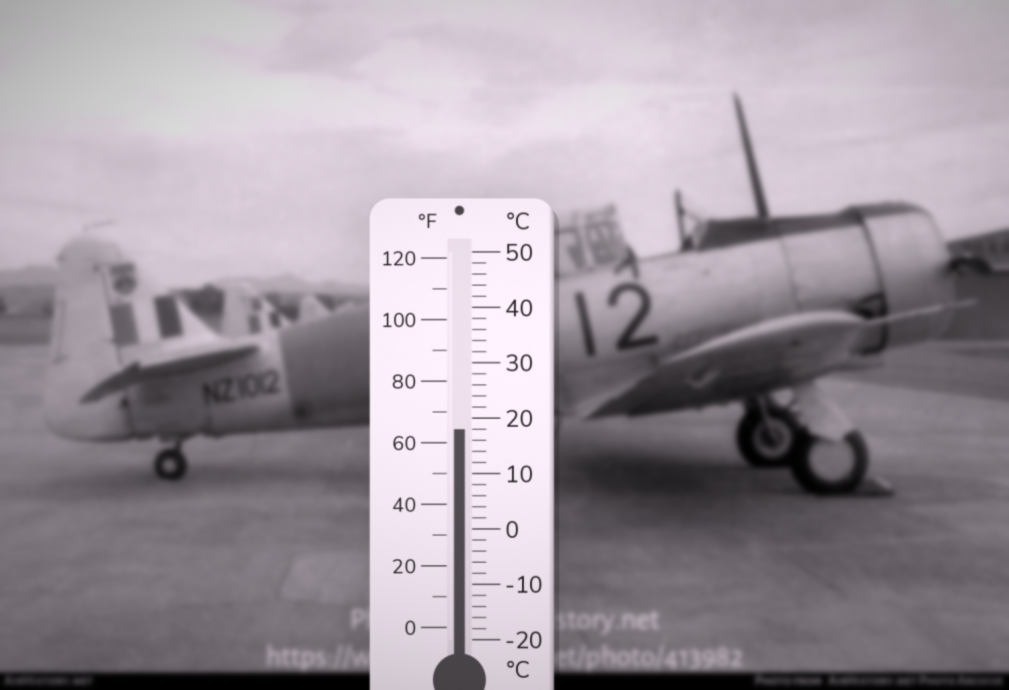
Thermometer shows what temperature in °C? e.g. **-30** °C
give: **18** °C
